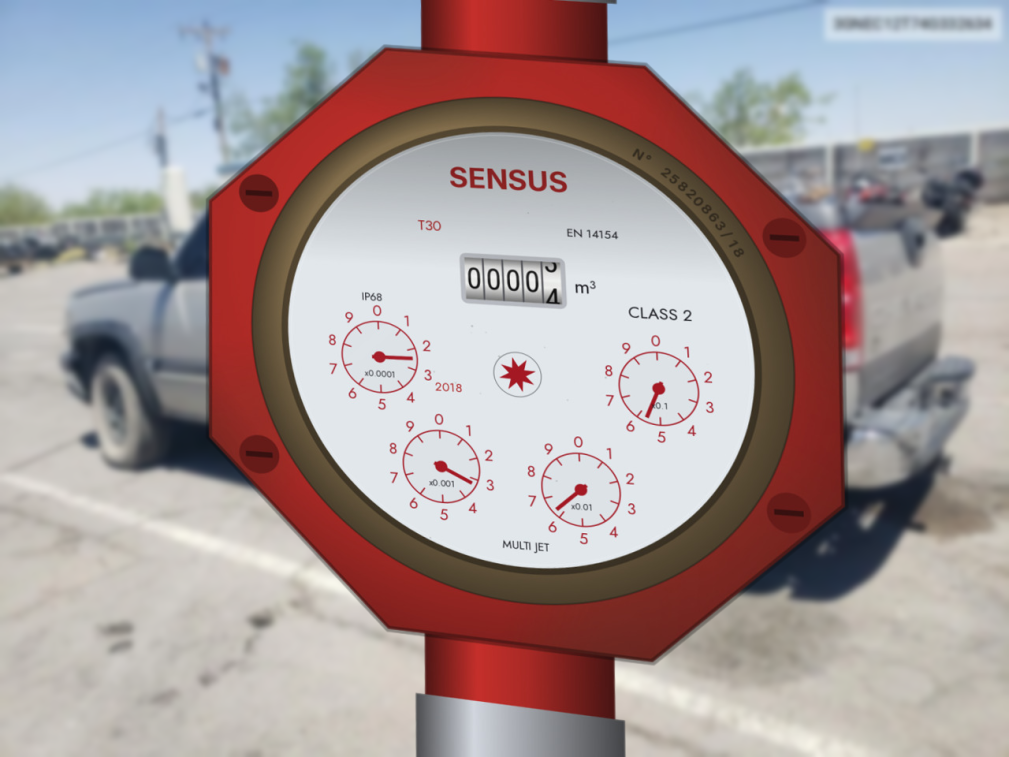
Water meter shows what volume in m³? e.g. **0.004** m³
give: **3.5632** m³
